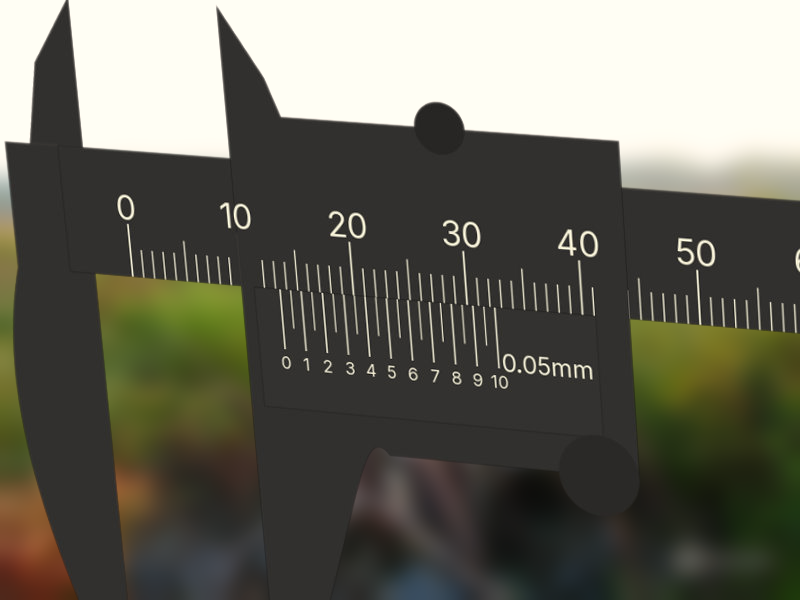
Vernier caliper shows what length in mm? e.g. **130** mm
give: **13.4** mm
